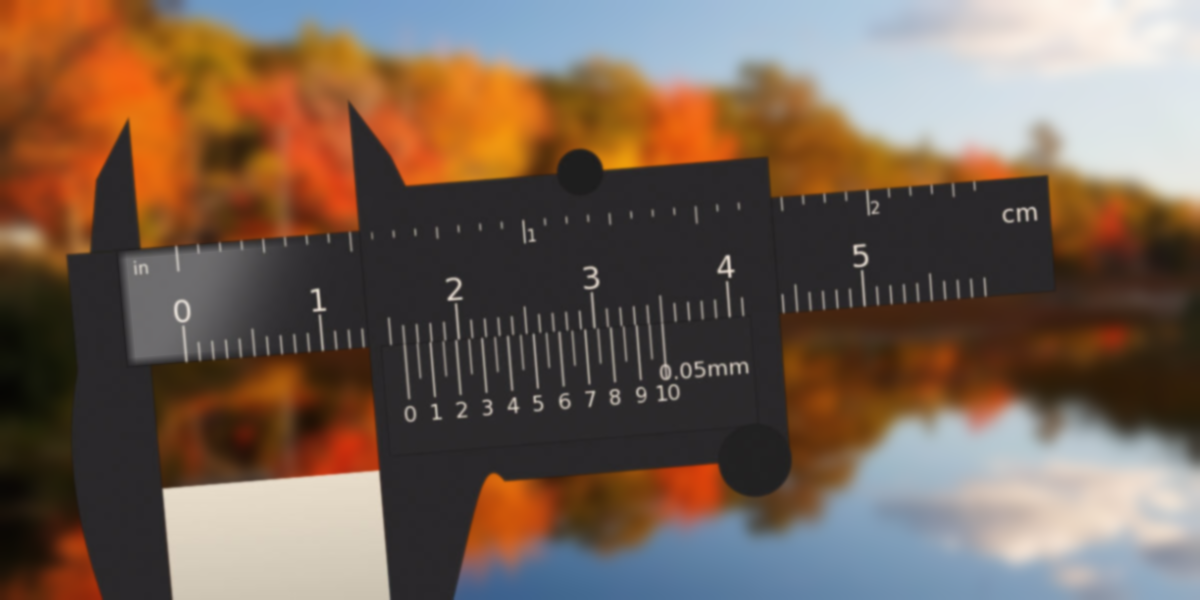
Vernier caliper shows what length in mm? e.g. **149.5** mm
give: **16.0** mm
